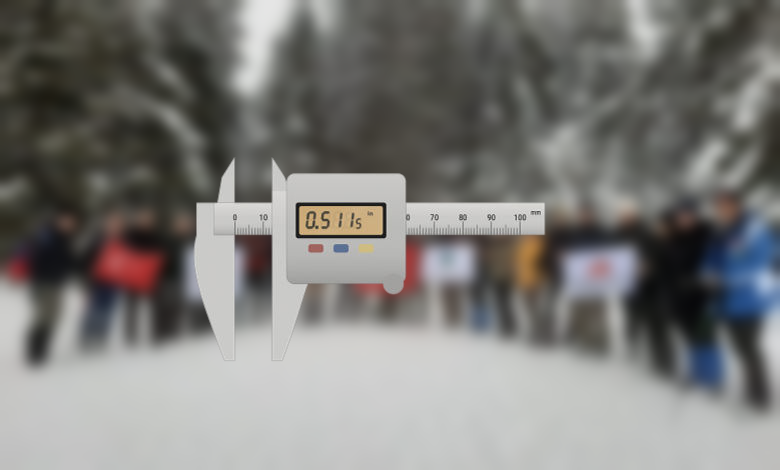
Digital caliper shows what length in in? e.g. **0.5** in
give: **0.5115** in
